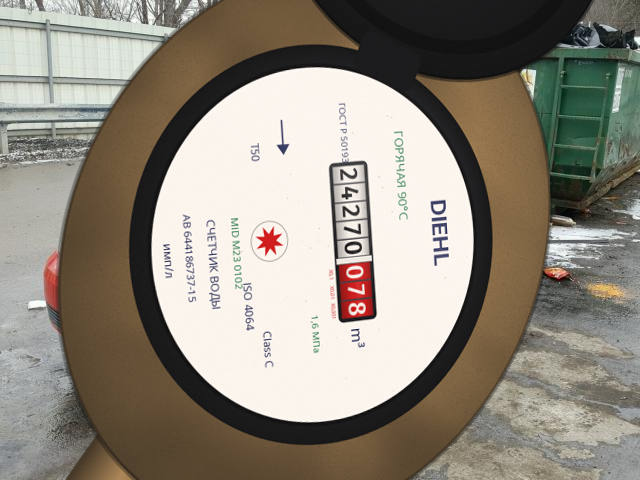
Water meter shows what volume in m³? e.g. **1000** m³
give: **24270.078** m³
